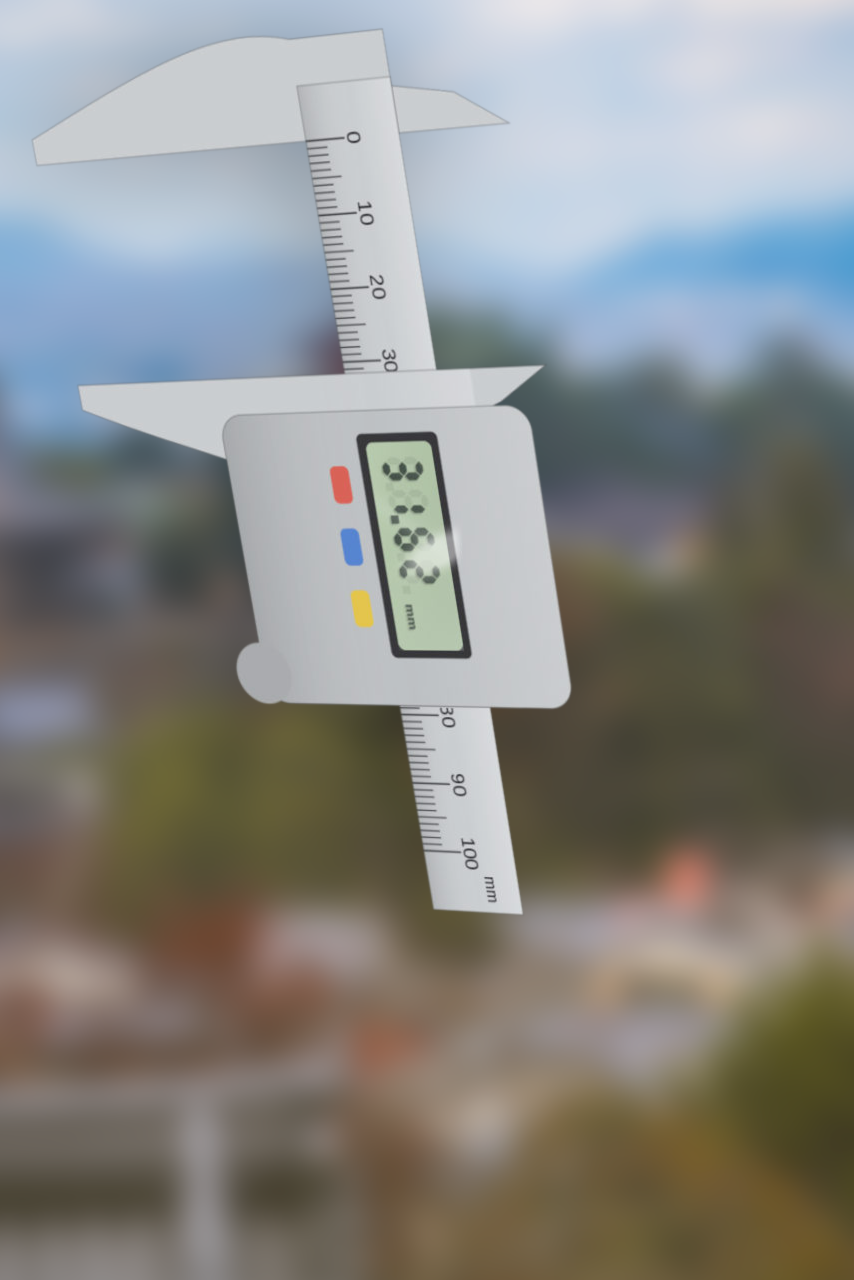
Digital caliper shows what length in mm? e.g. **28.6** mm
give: **31.62** mm
